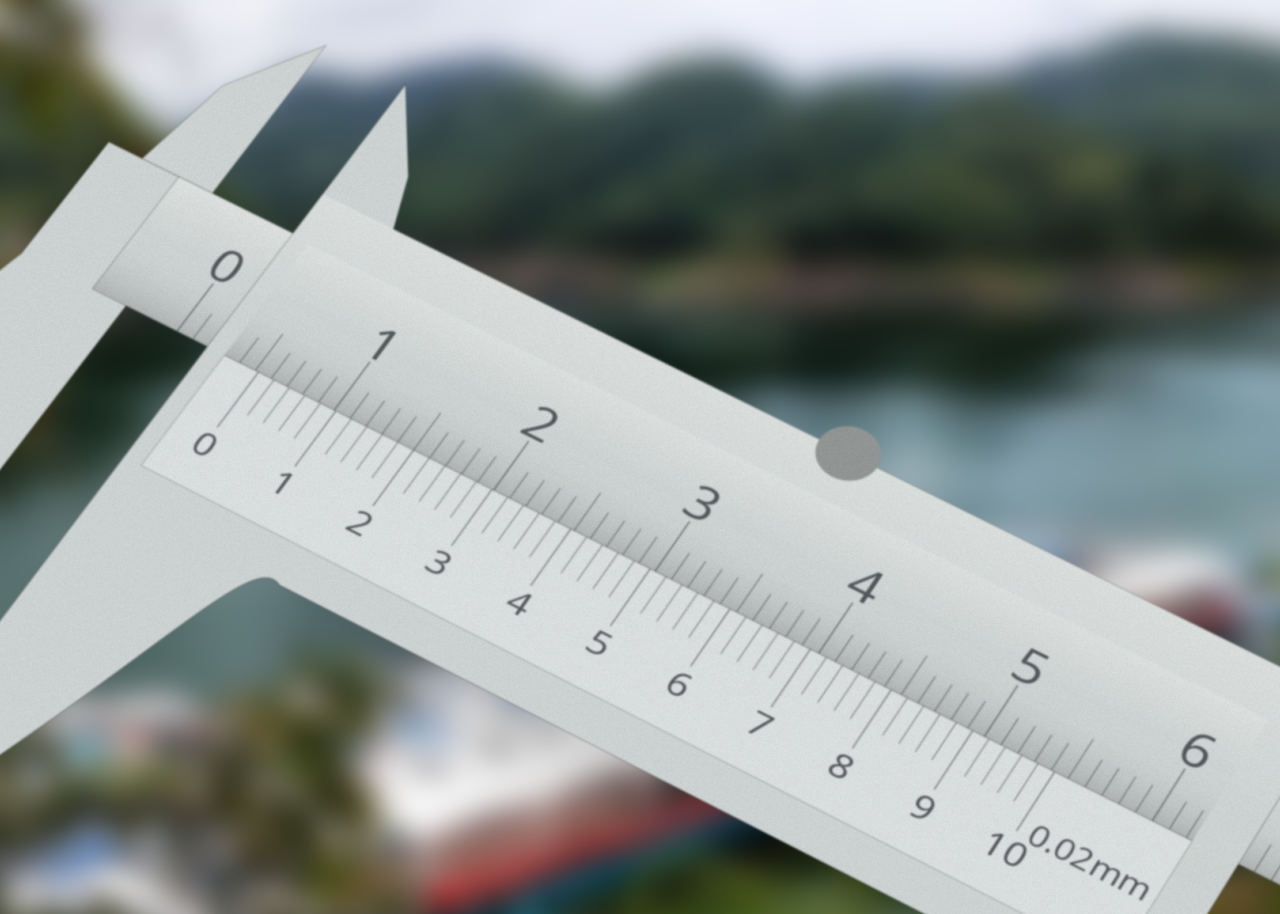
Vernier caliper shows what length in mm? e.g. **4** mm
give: **5.2** mm
